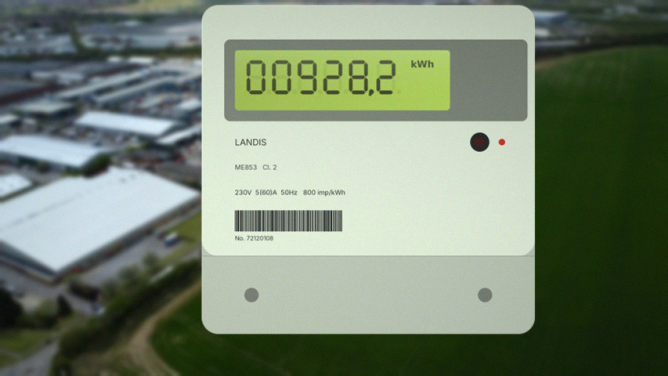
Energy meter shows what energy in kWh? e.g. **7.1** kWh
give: **928.2** kWh
